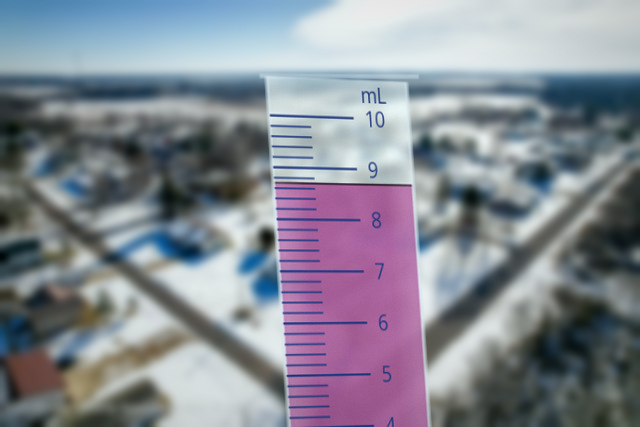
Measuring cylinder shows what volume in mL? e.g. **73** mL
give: **8.7** mL
